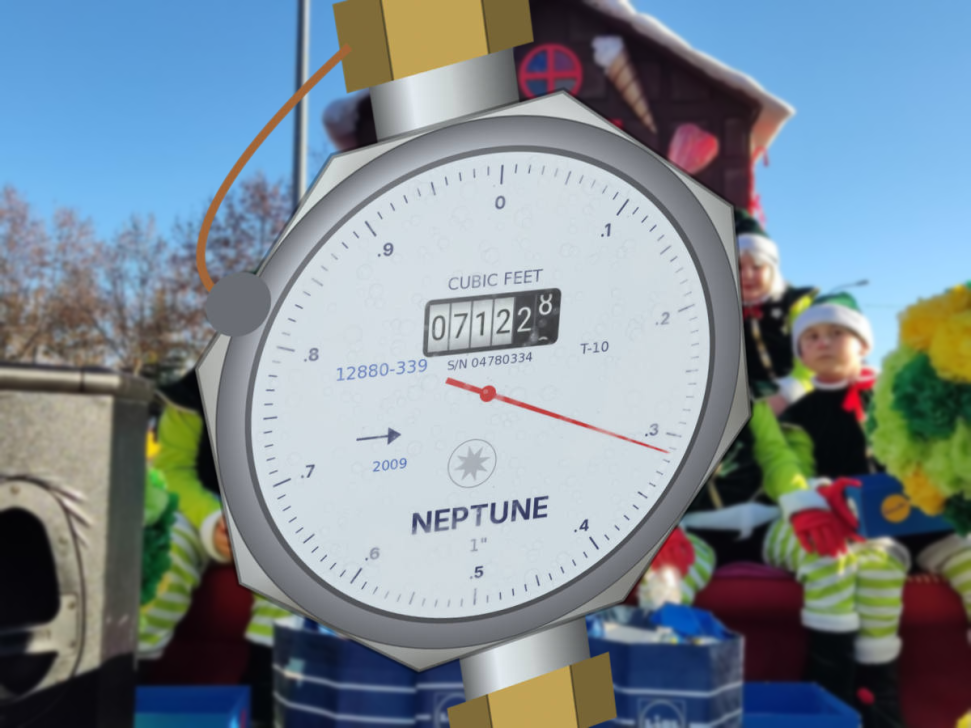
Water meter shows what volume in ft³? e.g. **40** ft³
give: **71228.31** ft³
